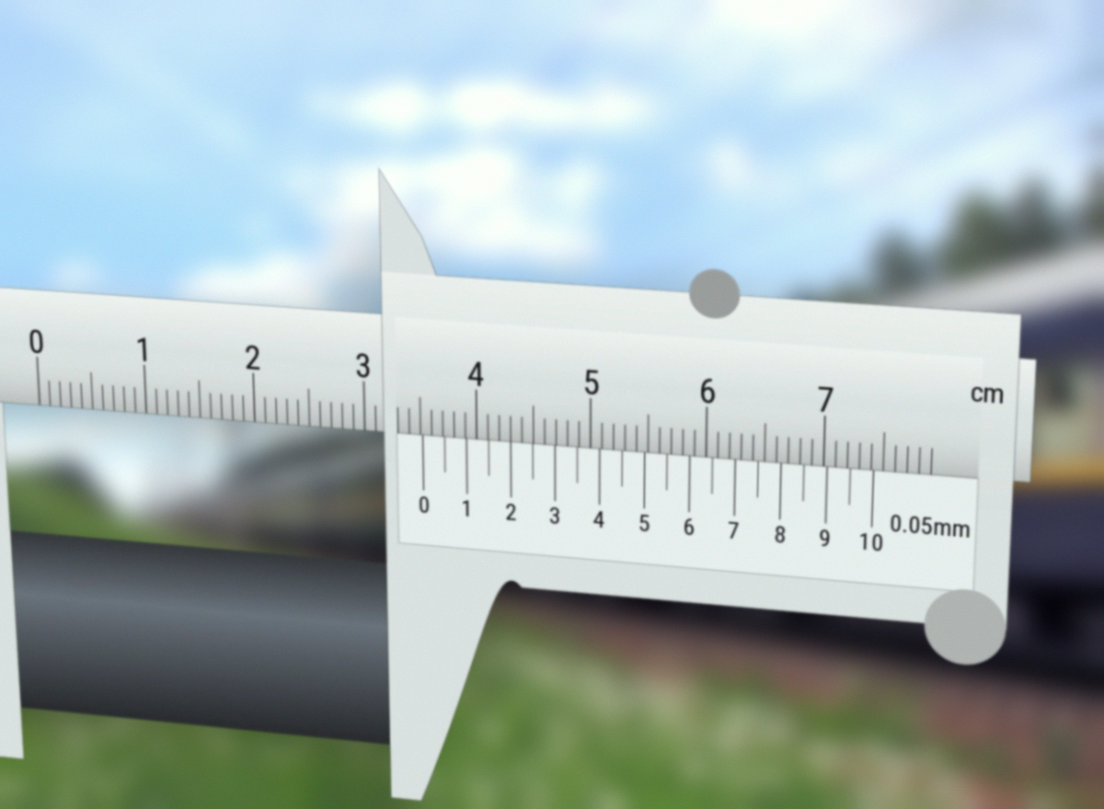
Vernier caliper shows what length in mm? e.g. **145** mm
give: **35.2** mm
